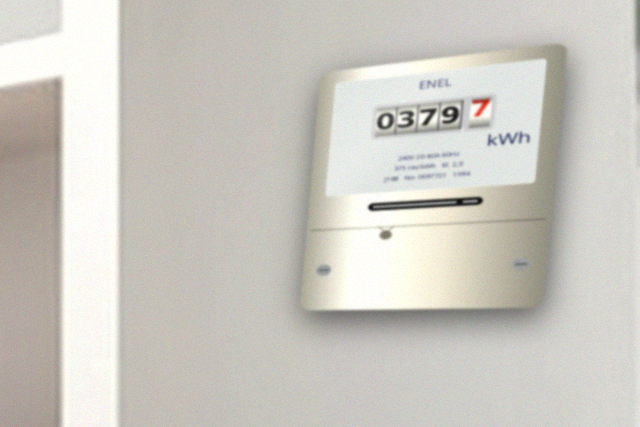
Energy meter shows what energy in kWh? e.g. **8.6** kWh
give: **379.7** kWh
